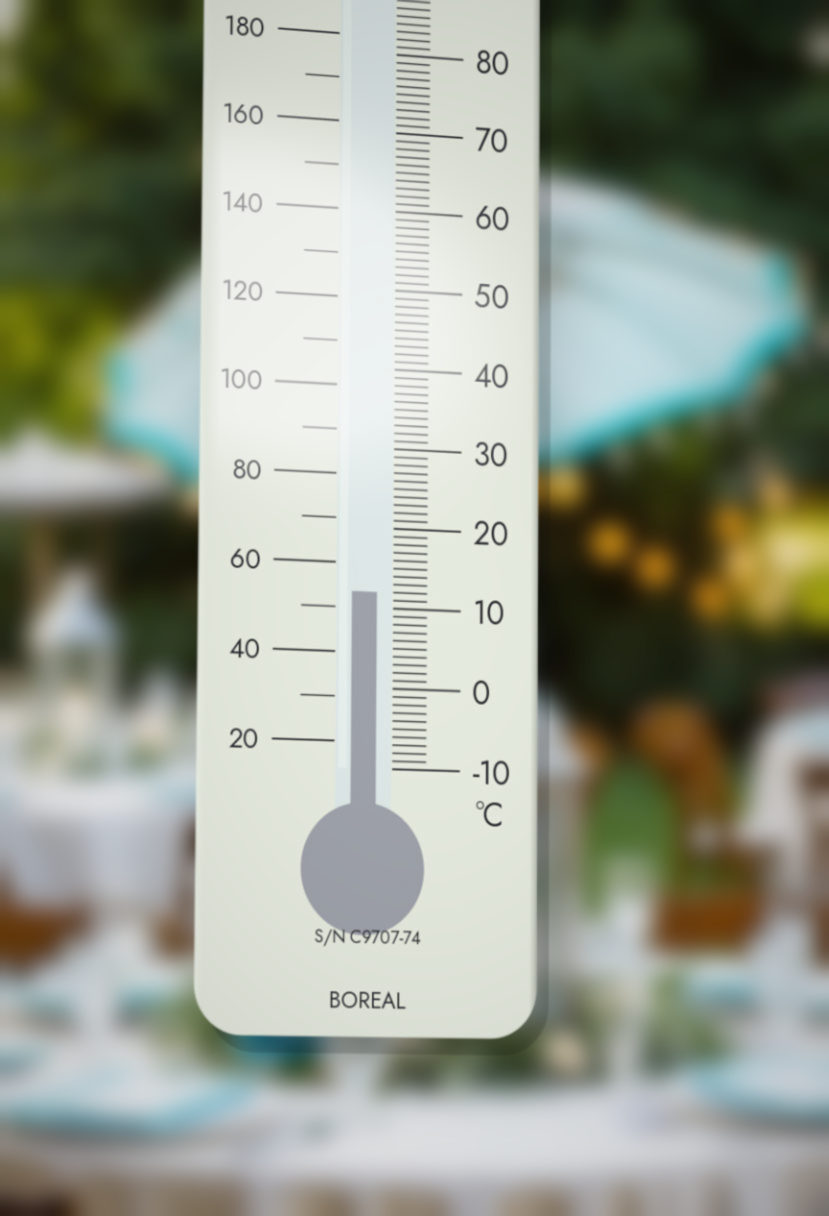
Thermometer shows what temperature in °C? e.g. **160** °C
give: **12** °C
